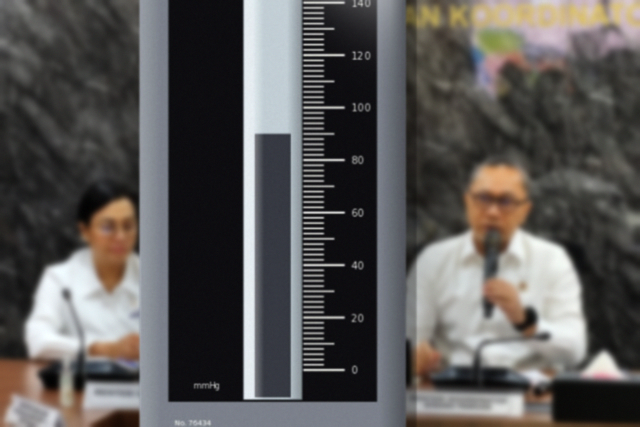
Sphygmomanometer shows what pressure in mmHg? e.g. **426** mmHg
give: **90** mmHg
